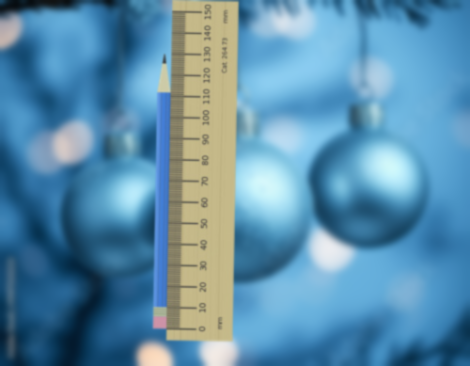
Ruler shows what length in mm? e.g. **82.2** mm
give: **130** mm
